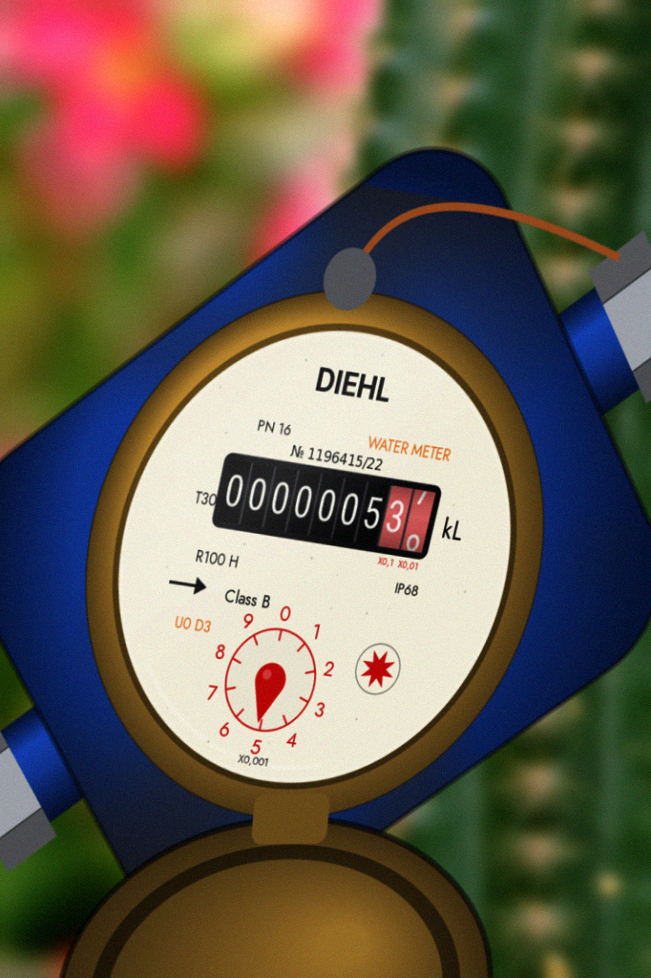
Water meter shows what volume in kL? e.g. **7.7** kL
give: **5.375** kL
